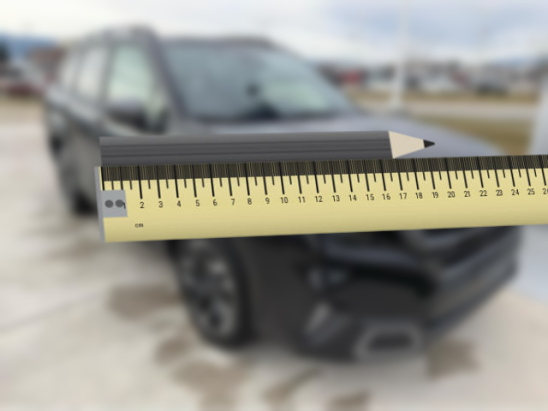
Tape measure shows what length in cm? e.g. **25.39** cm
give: **19.5** cm
